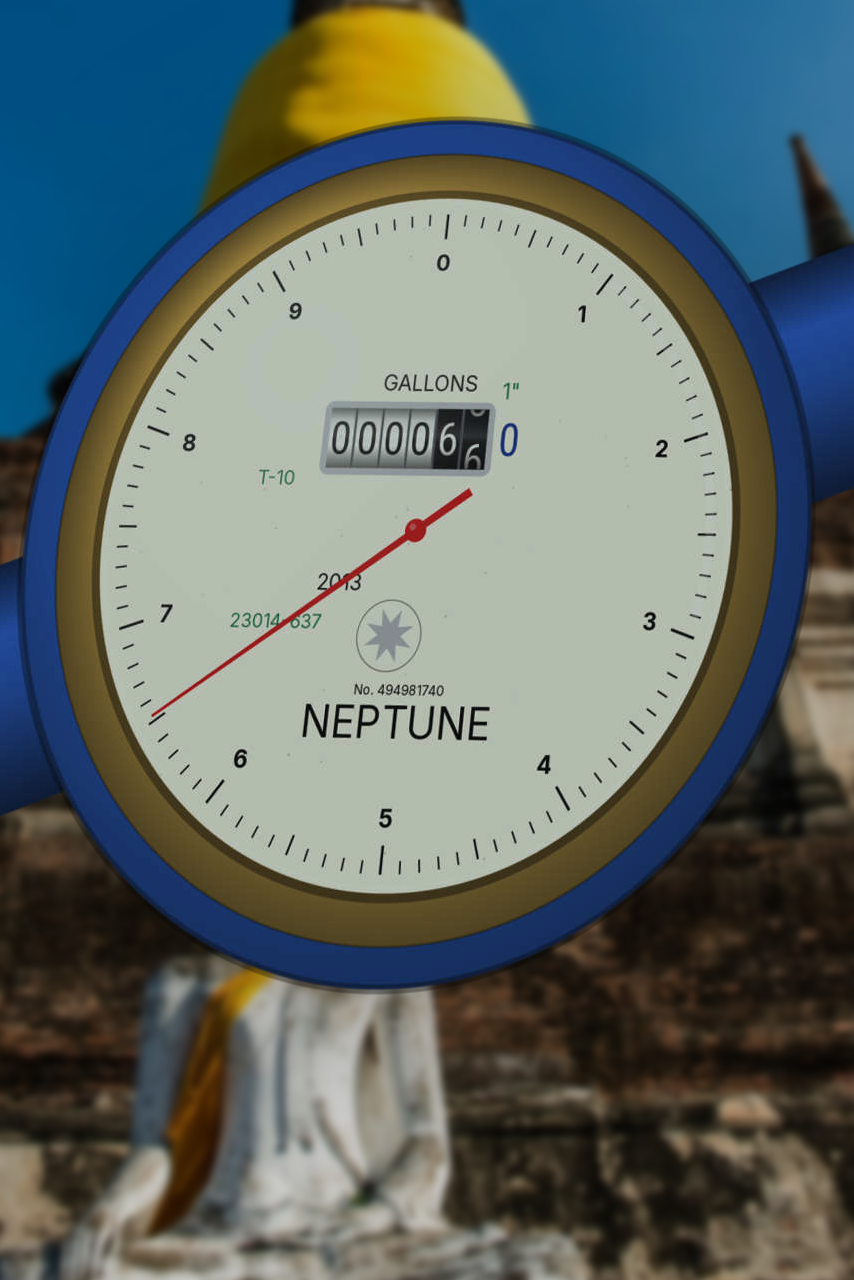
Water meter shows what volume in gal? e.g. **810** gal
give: **656.5** gal
